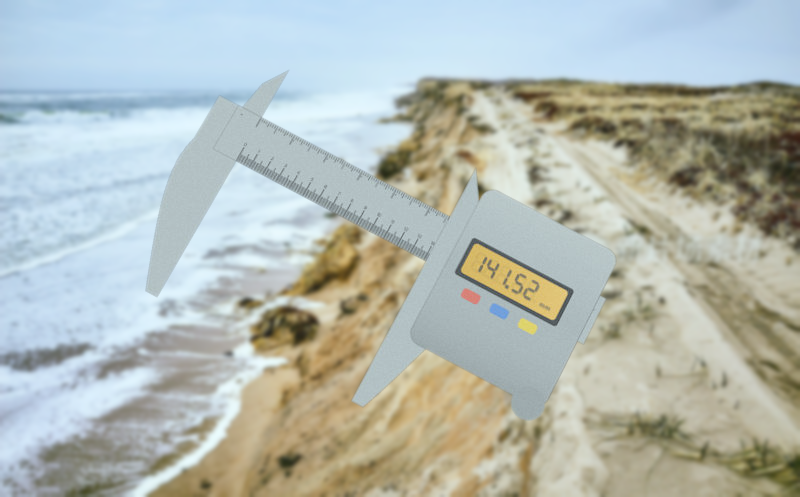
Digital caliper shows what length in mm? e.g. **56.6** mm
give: **141.52** mm
